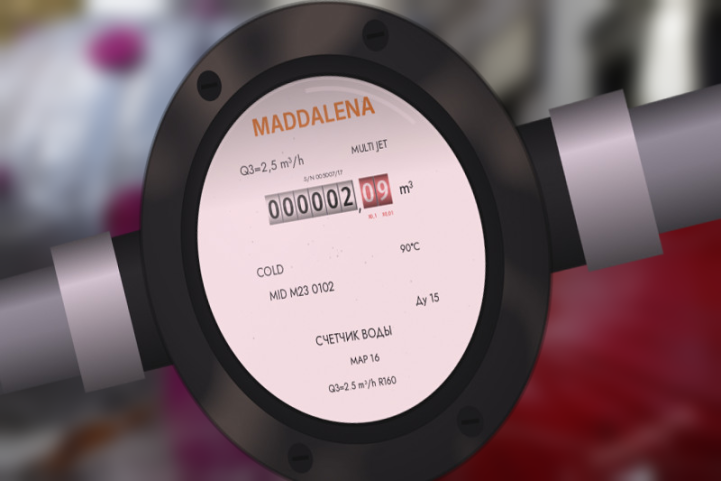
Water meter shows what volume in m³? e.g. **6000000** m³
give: **2.09** m³
